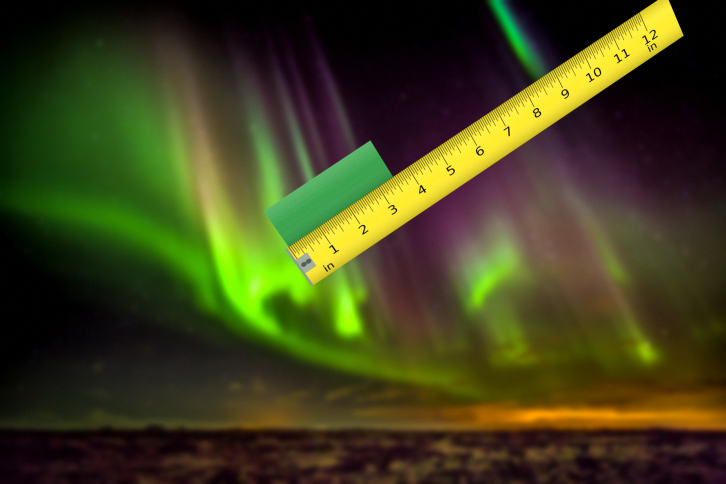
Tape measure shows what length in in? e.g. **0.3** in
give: **3.5** in
